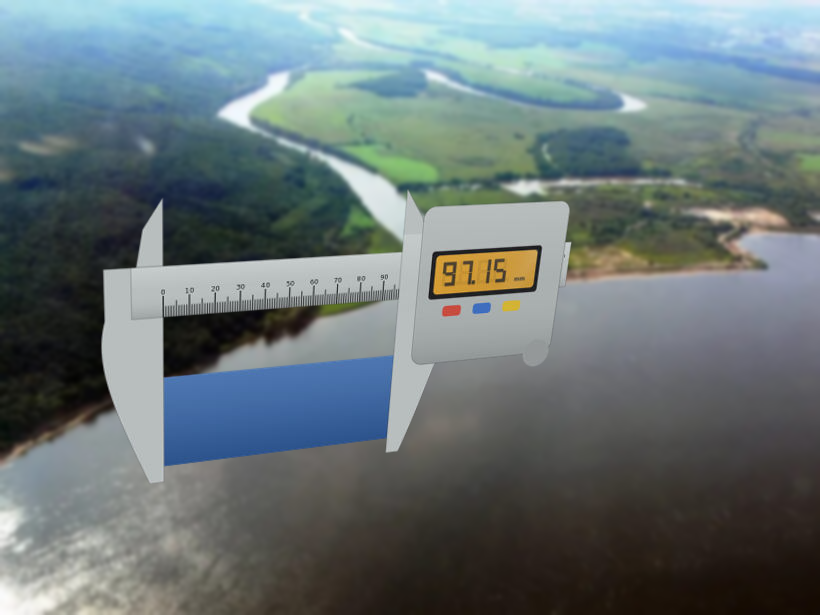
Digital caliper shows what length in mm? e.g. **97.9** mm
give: **97.15** mm
